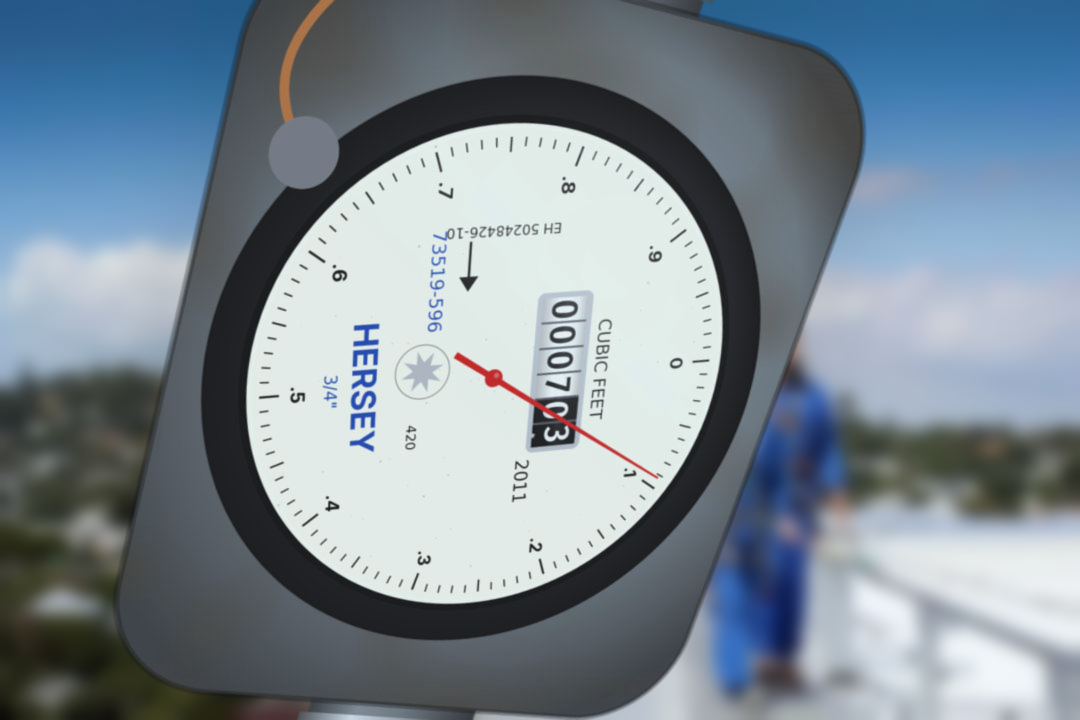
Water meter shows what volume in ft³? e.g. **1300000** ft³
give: **703.09** ft³
